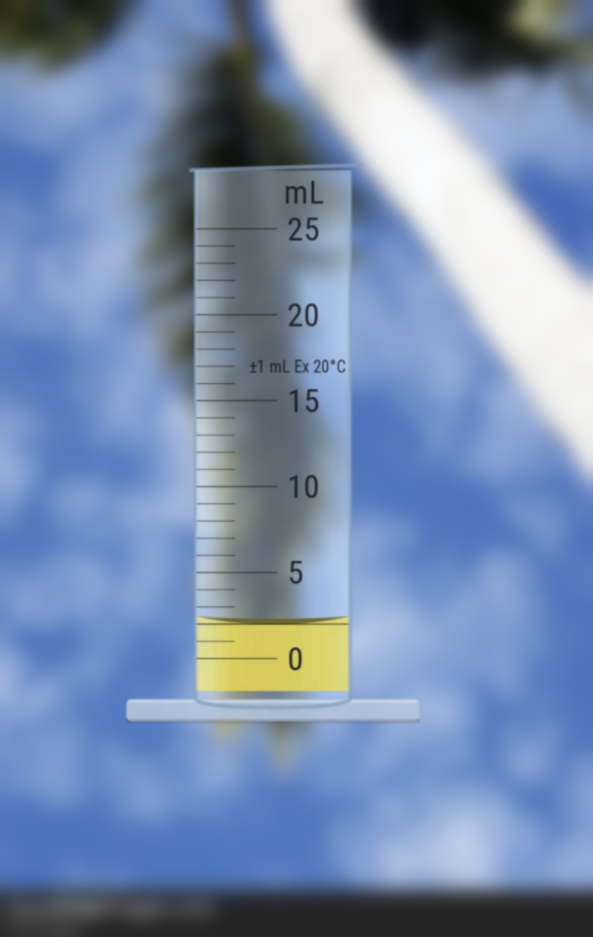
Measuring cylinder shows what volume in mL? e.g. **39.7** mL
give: **2** mL
